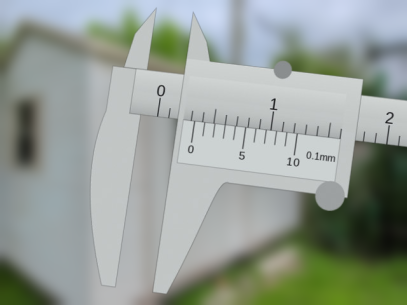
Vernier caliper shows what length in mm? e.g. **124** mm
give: **3.3** mm
